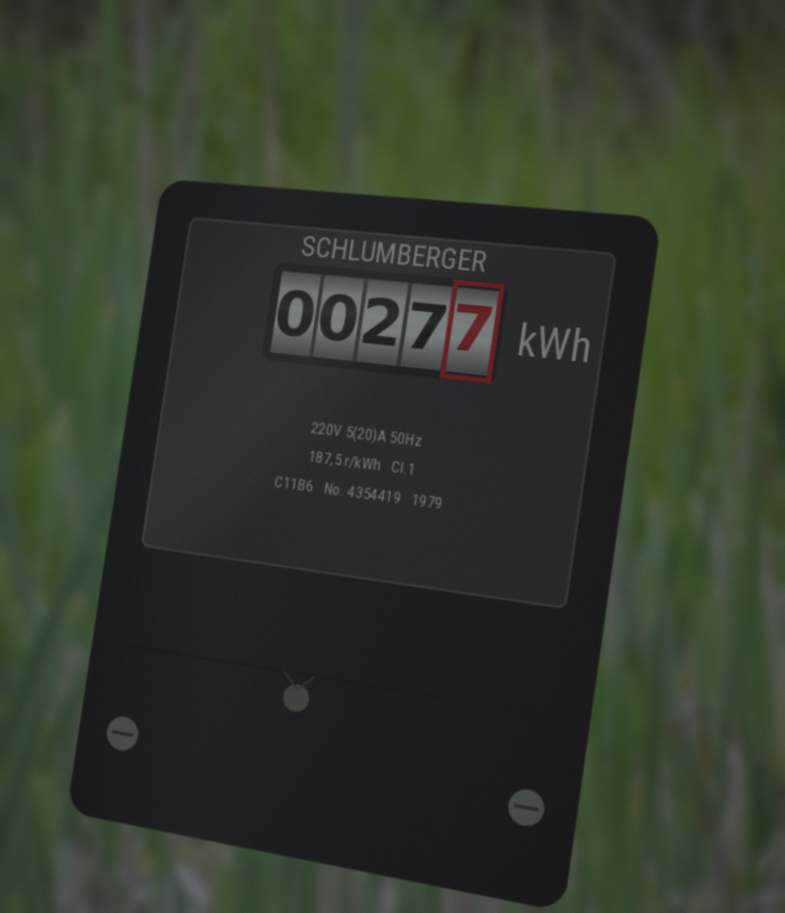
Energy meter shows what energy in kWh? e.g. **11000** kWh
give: **27.7** kWh
